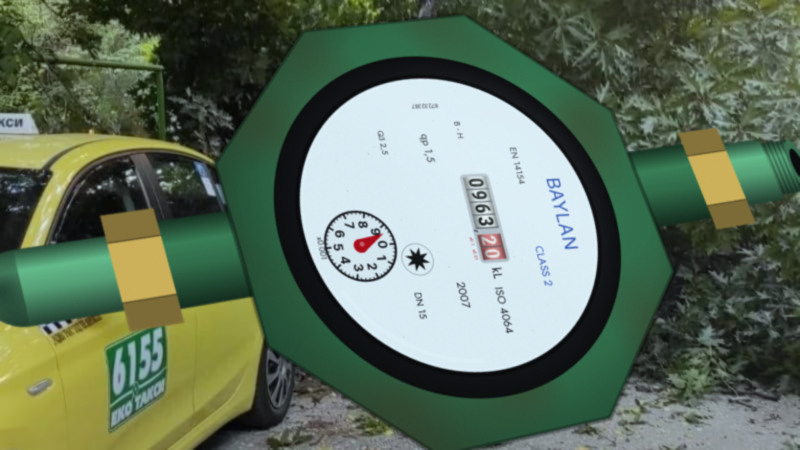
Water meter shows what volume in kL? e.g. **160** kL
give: **963.199** kL
